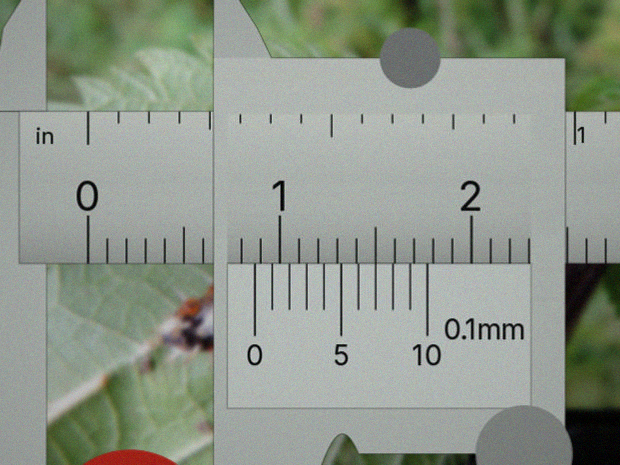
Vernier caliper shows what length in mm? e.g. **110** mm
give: **8.7** mm
